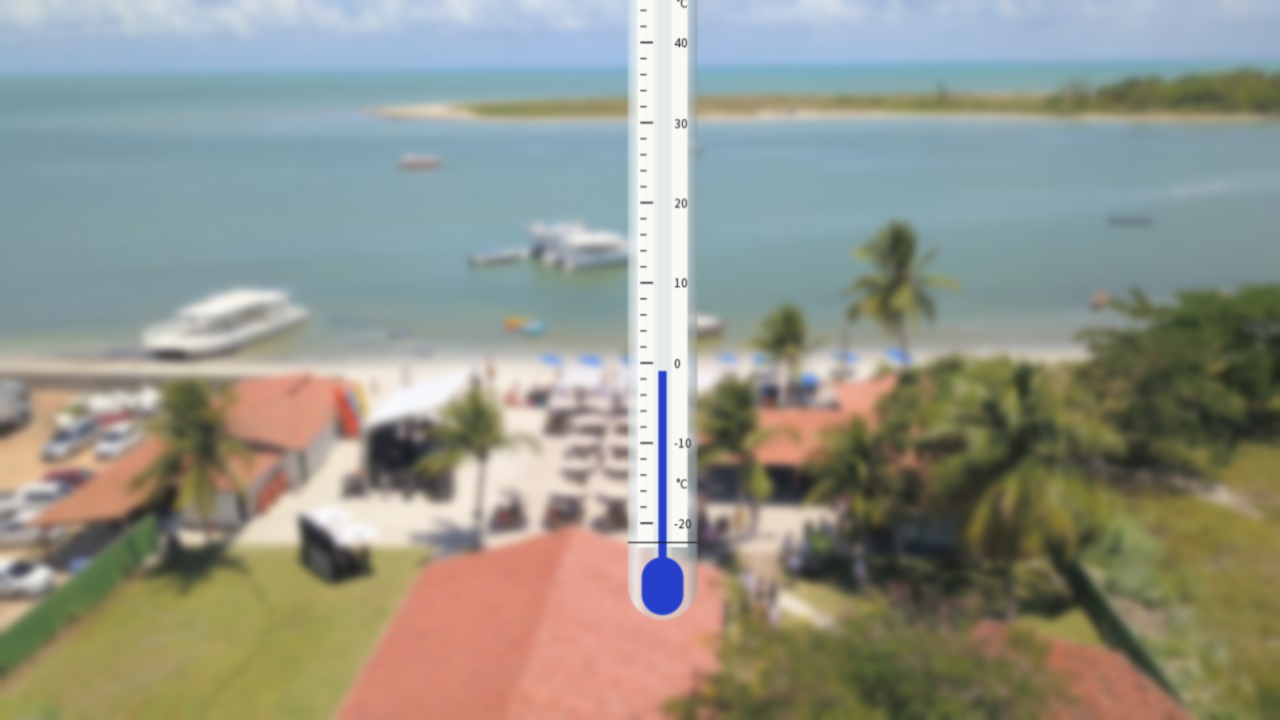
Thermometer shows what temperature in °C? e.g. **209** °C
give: **-1** °C
